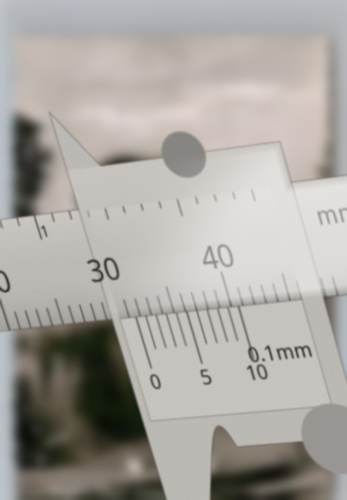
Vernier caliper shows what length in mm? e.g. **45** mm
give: **31.6** mm
